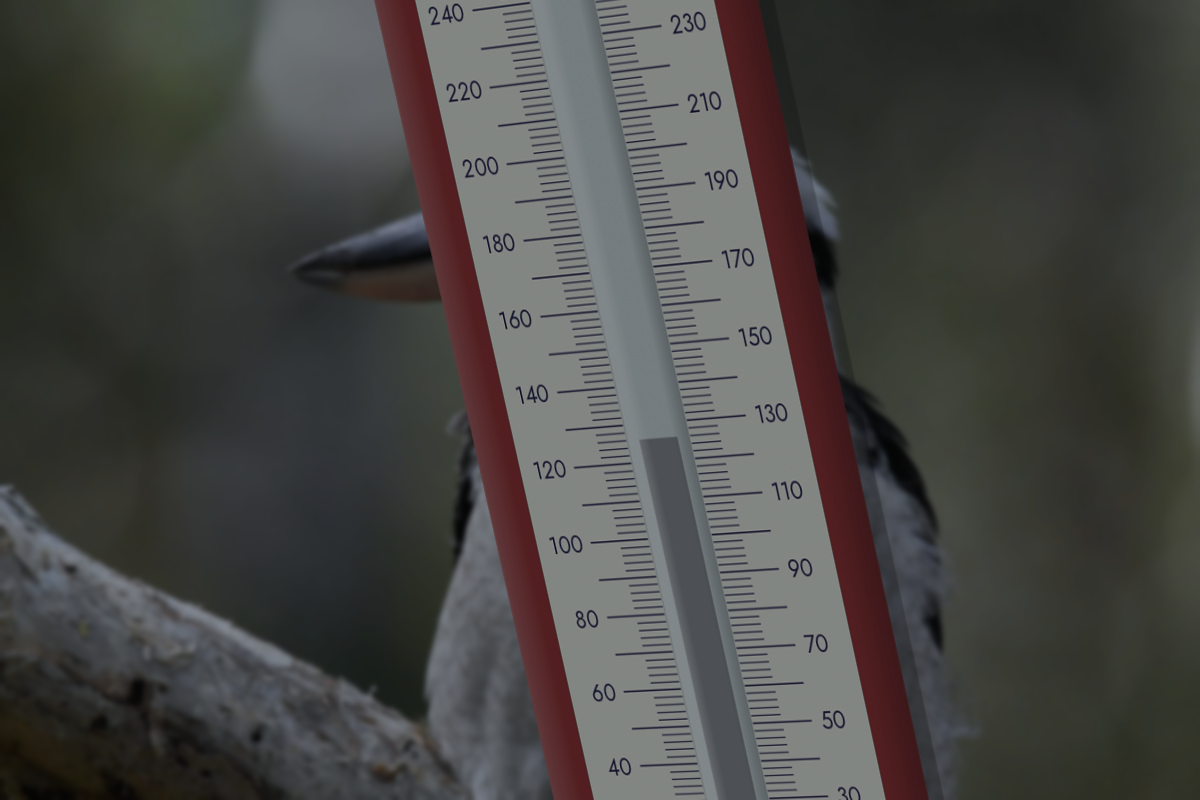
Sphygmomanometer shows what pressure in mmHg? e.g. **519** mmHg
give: **126** mmHg
